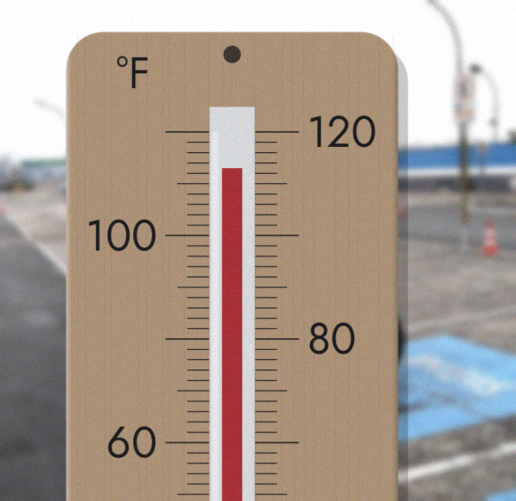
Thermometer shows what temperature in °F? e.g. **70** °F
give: **113** °F
